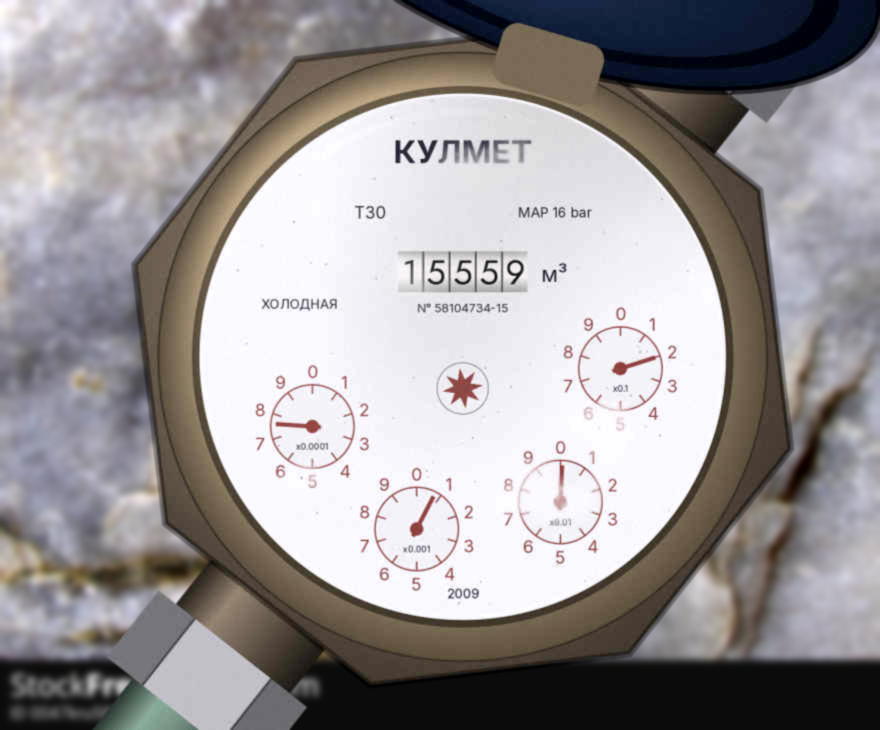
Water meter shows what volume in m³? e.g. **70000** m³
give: **15559.2007** m³
